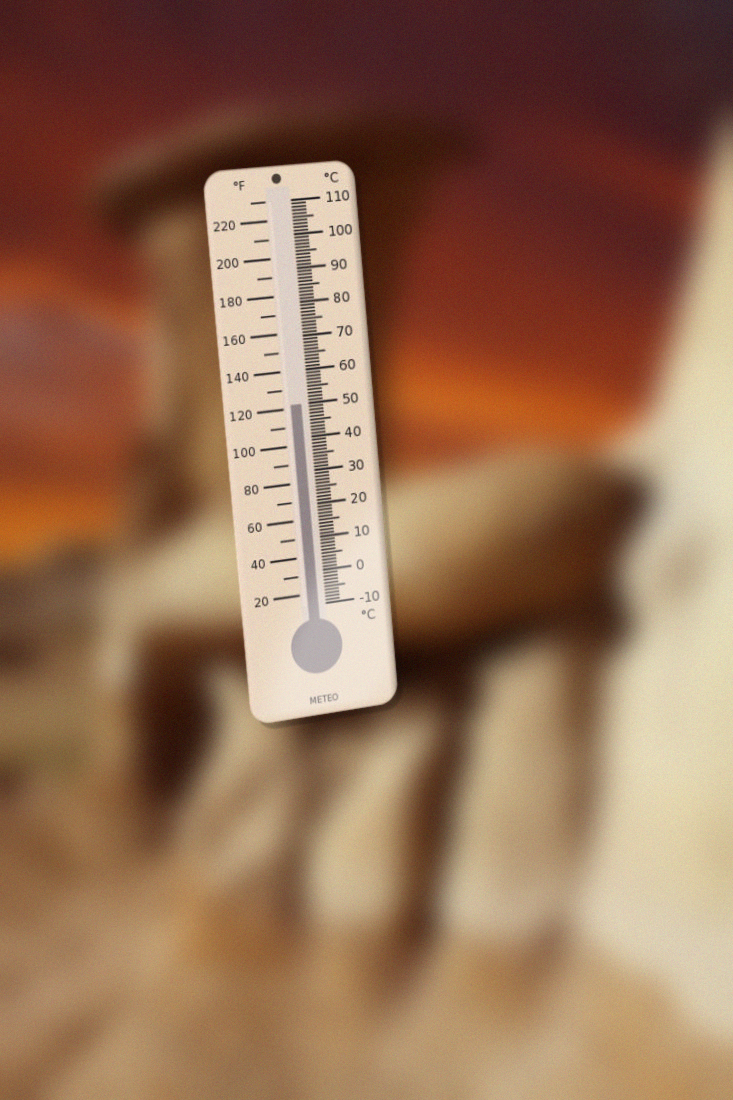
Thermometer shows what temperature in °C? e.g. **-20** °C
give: **50** °C
